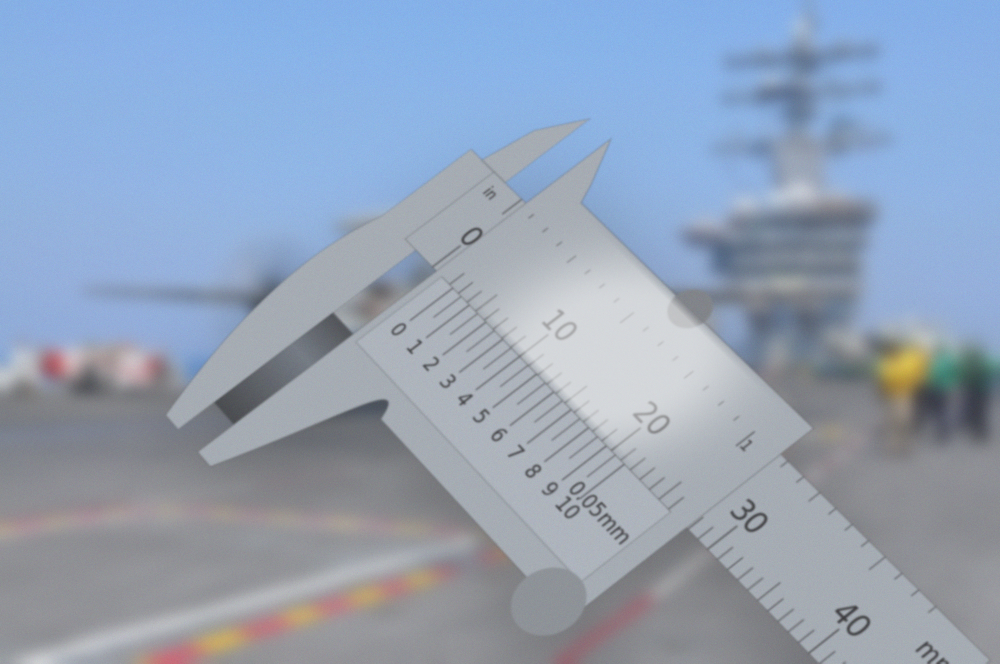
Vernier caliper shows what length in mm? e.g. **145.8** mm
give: **2.4** mm
